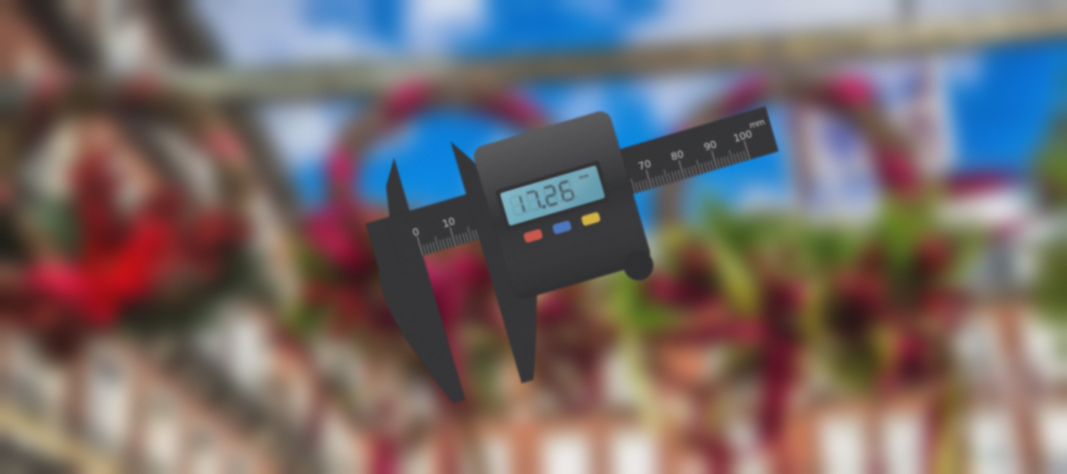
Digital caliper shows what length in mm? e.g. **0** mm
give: **17.26** mm
